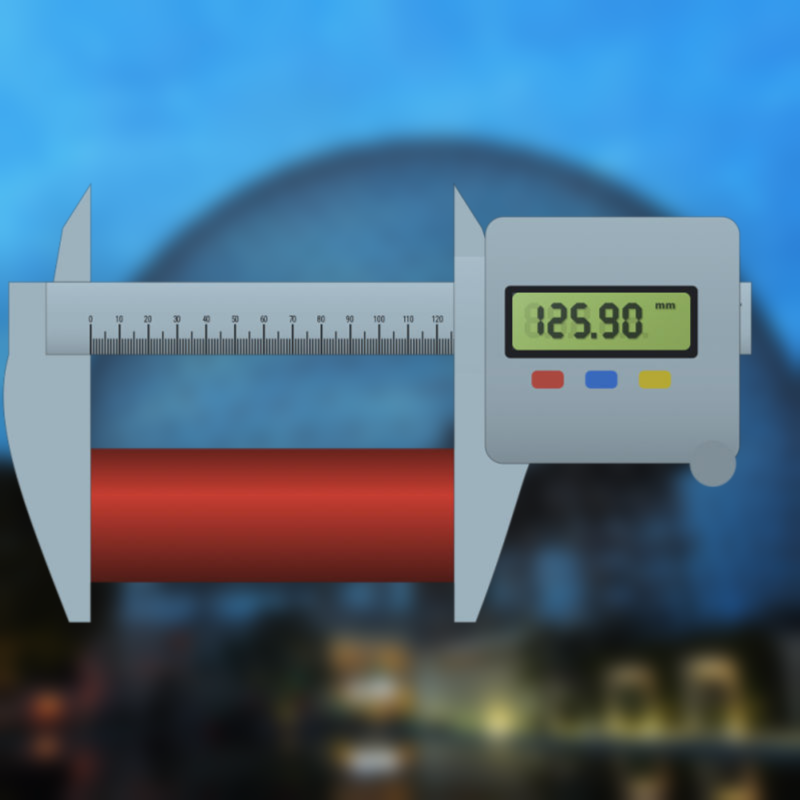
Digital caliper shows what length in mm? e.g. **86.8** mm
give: **125.90** mm
